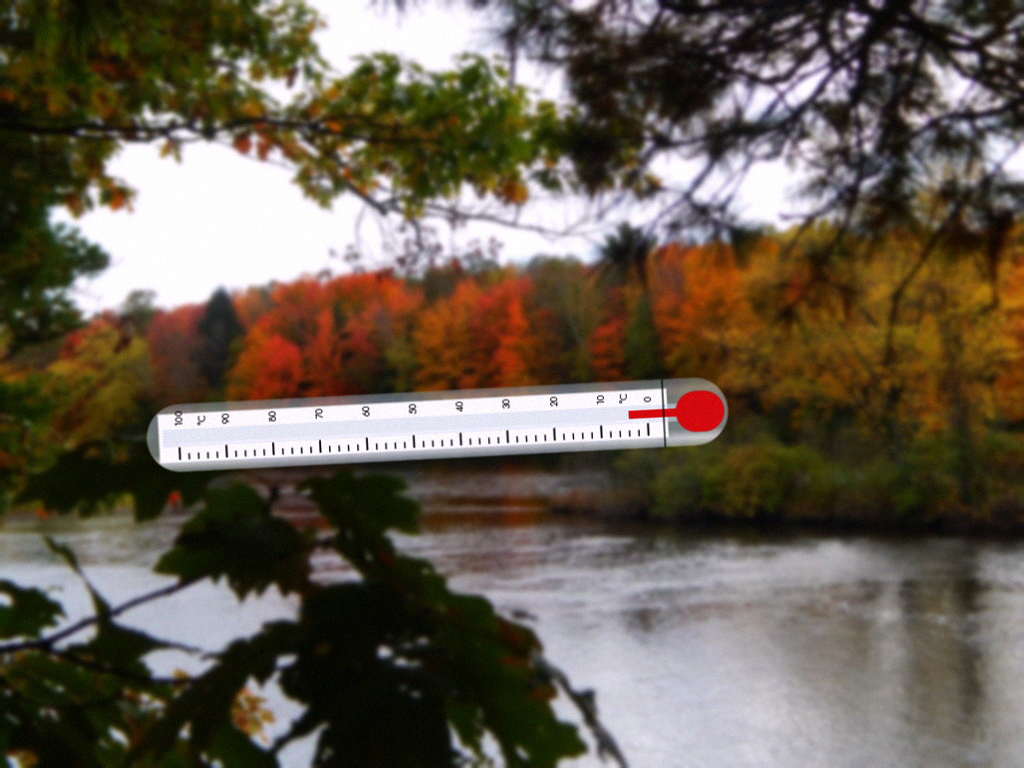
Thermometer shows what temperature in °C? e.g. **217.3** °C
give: **4** °C
